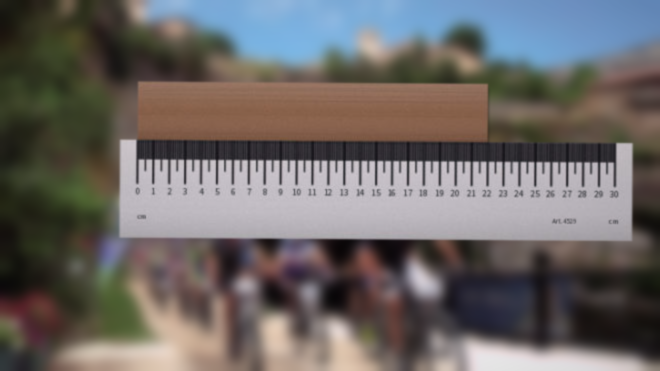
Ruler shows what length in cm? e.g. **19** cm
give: **22** cm
